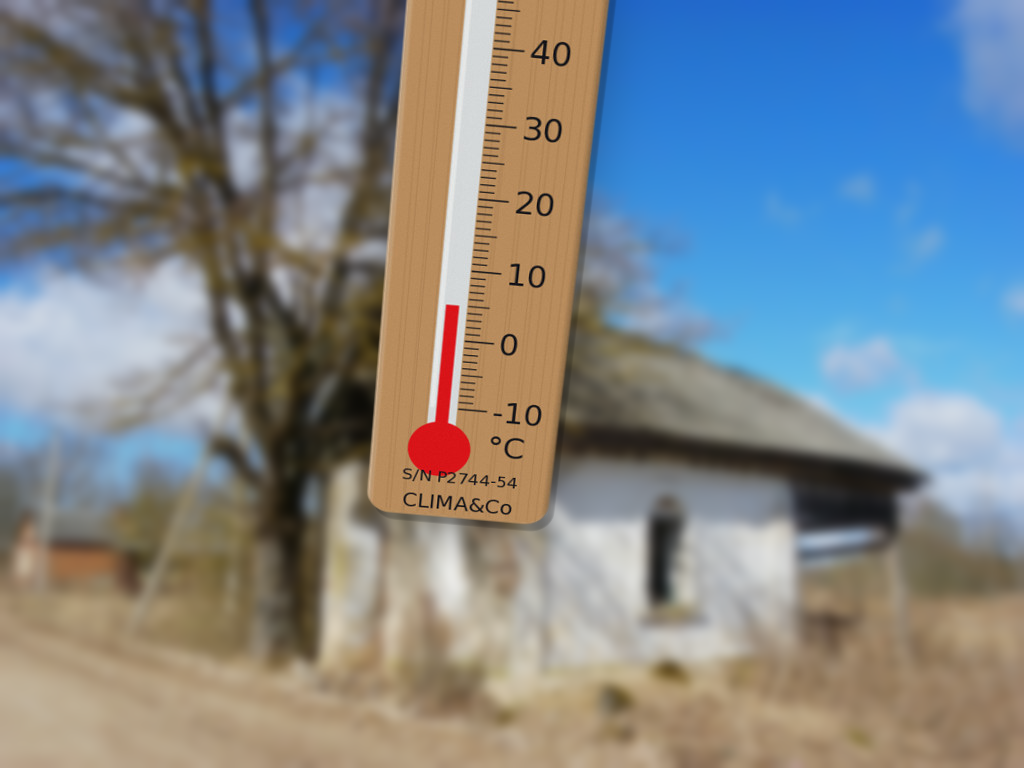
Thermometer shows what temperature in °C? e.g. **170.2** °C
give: **5** °C
